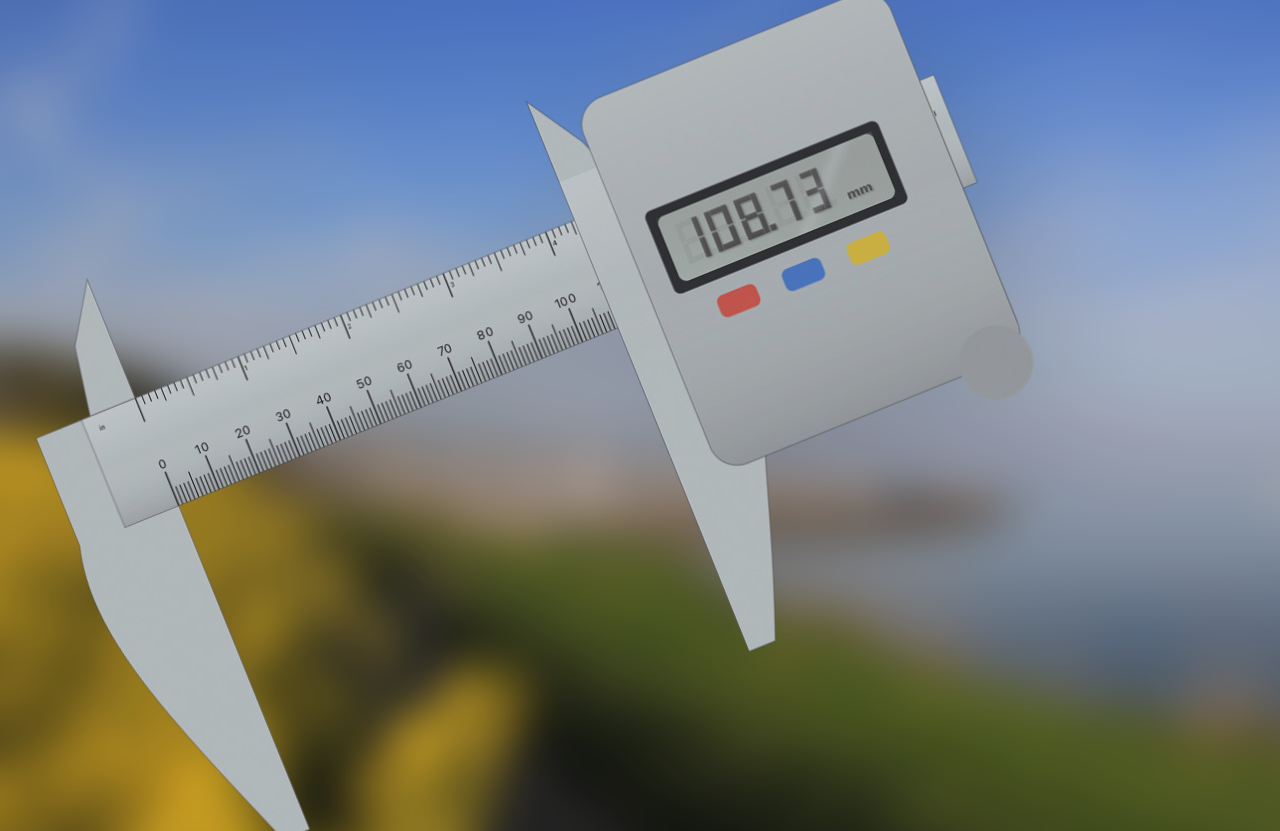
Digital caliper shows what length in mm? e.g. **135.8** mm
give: **108.73** mm
